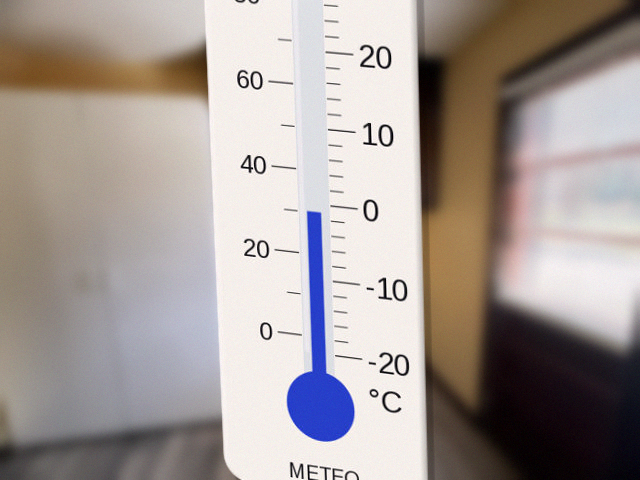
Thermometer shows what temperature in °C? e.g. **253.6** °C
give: **-1** °C
